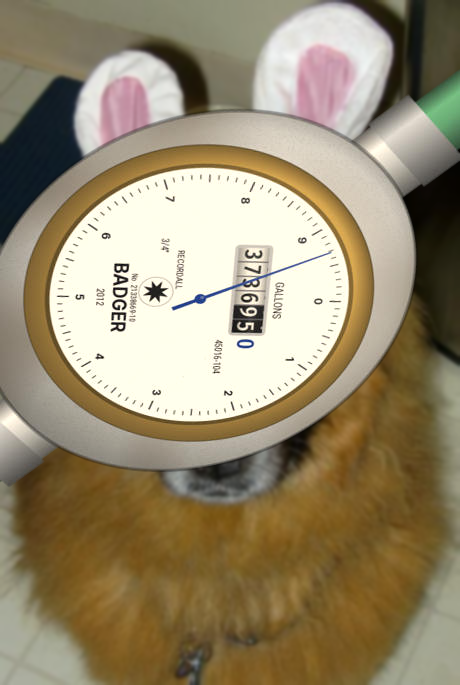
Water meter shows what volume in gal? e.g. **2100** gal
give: **3736949.3** gal
